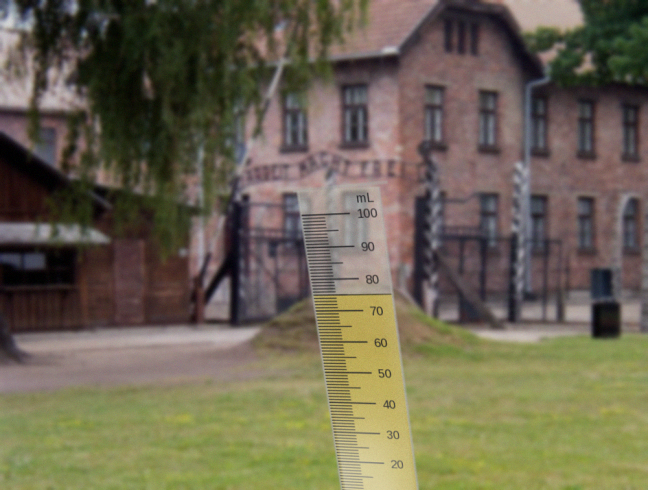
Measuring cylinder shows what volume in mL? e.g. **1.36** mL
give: **75** mL
